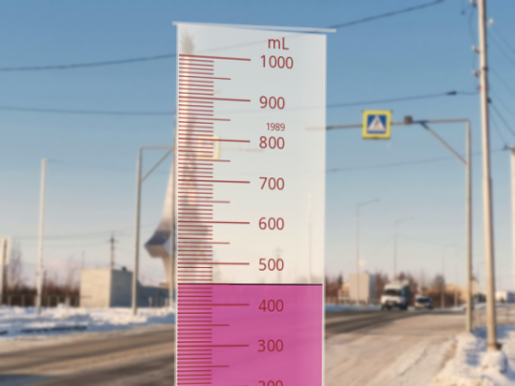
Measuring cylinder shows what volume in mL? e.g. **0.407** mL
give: **450** mL
